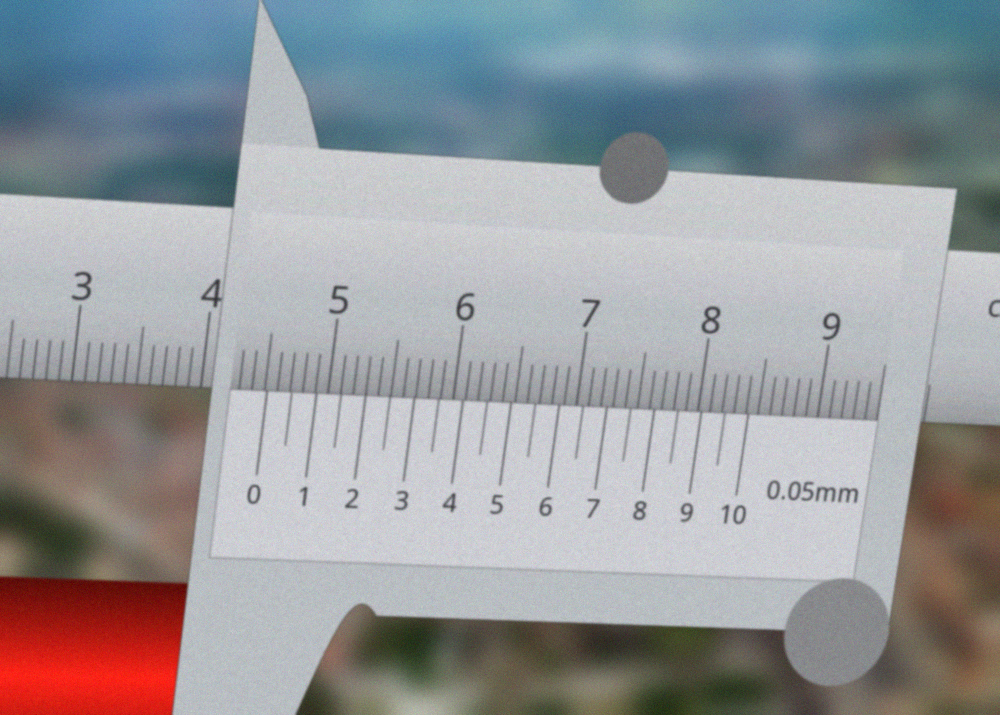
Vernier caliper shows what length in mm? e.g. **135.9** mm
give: **45.2** mm
